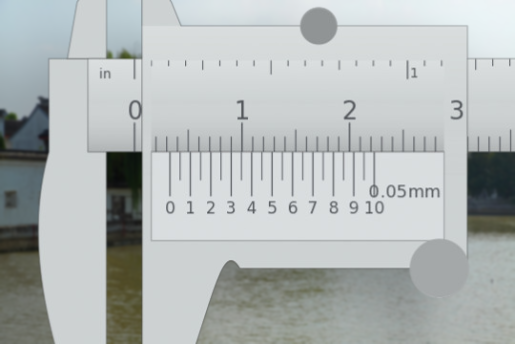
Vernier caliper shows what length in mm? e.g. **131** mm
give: **3.3** mm
